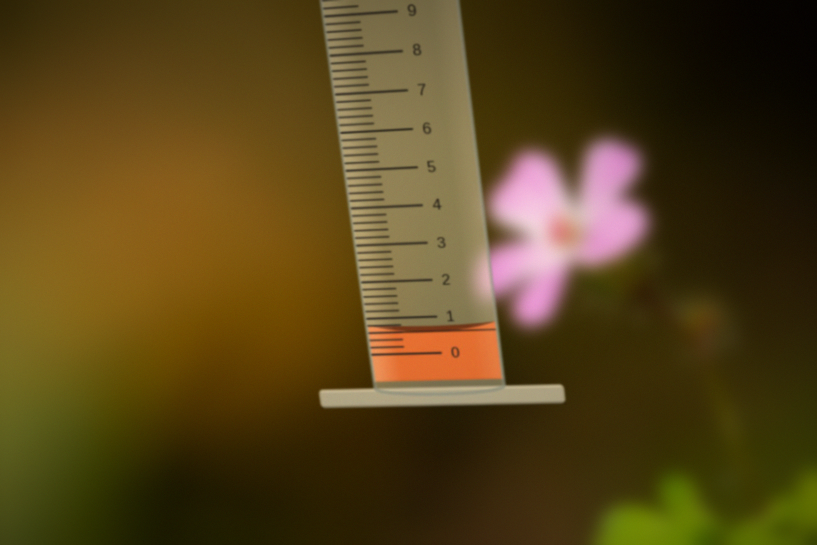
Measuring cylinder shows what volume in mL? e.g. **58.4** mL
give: **0.6** mL
